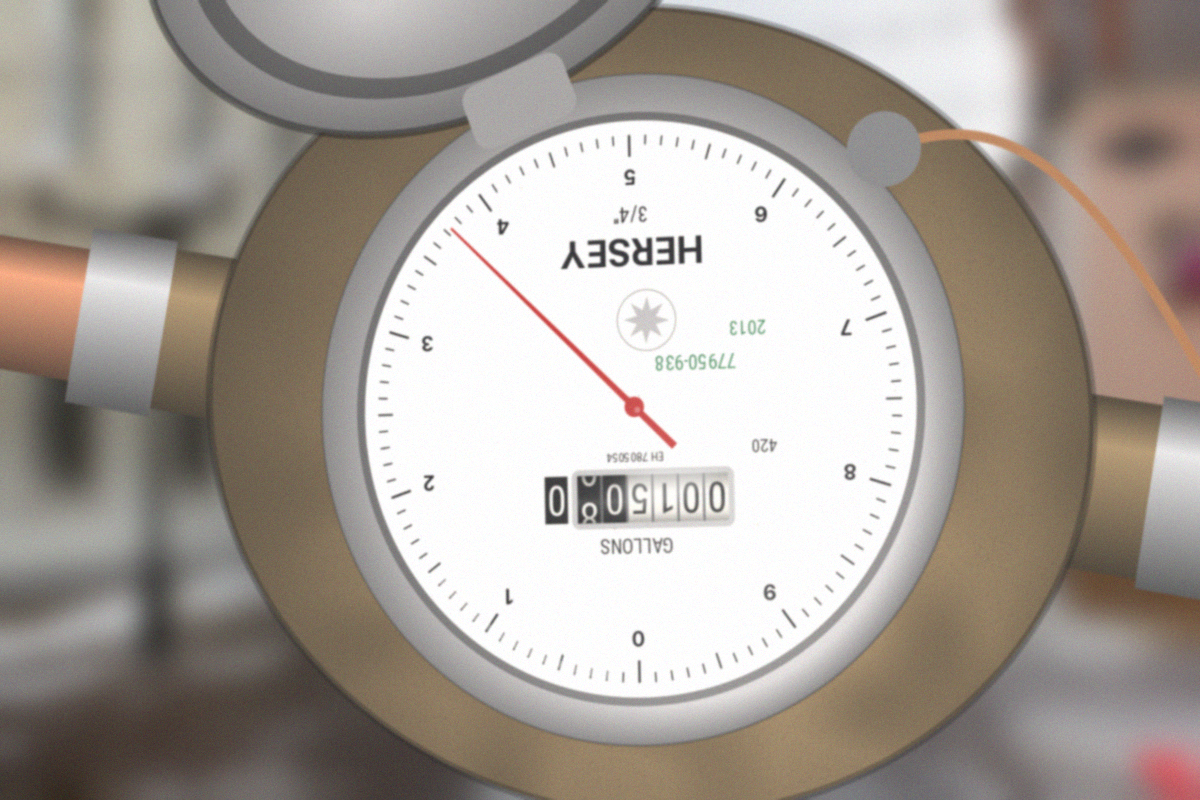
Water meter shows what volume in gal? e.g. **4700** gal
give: **15083.7** gal
